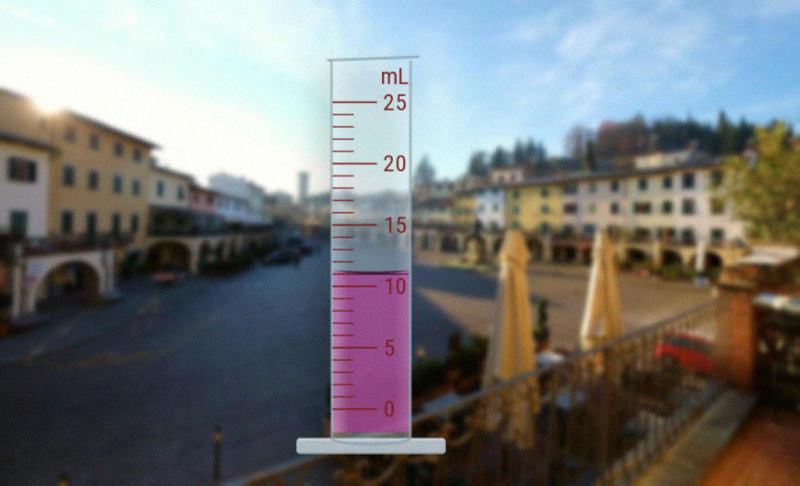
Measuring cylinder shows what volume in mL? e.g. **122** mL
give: **11** mL
